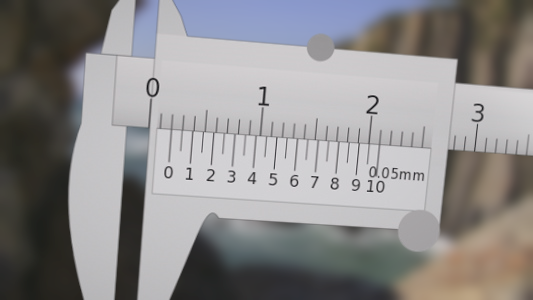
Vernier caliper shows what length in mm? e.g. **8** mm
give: **2.0** mm
